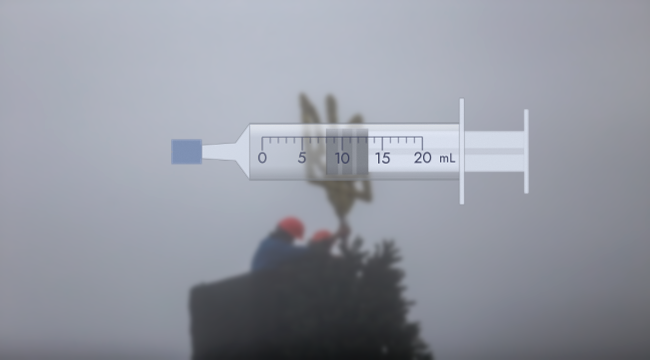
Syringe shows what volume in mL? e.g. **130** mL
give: **8** mL
